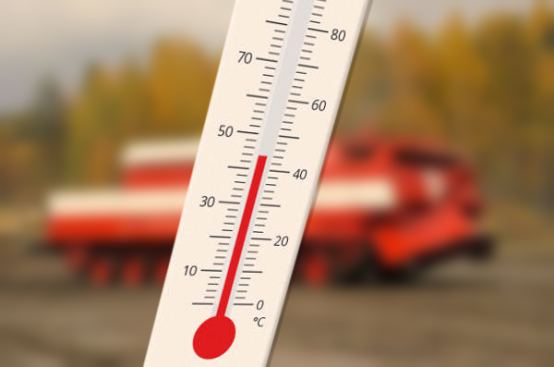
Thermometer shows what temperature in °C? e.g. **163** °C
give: **44** °C
